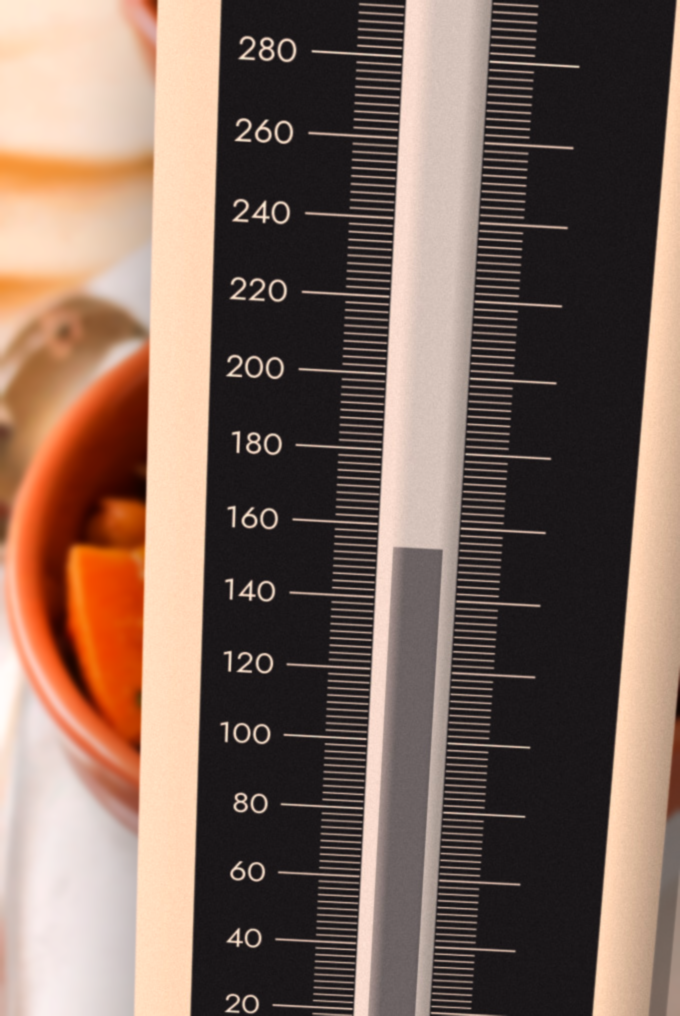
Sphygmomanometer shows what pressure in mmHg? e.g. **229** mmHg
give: **154** mmHg
